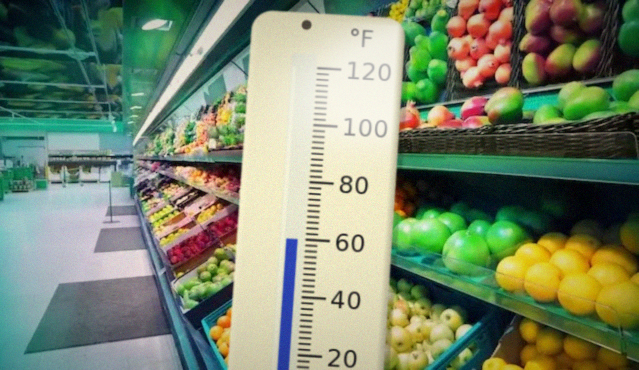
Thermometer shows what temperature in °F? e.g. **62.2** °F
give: **60** °F
